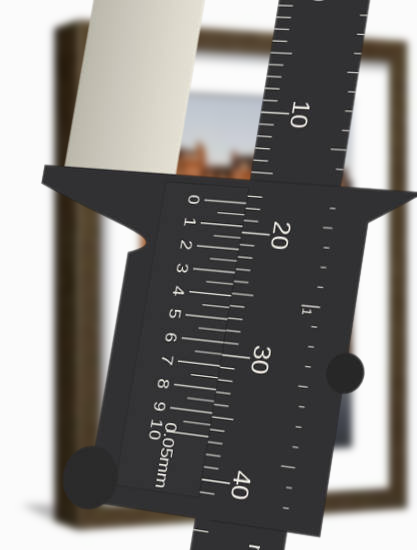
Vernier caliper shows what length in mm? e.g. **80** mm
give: **17.6** mm
